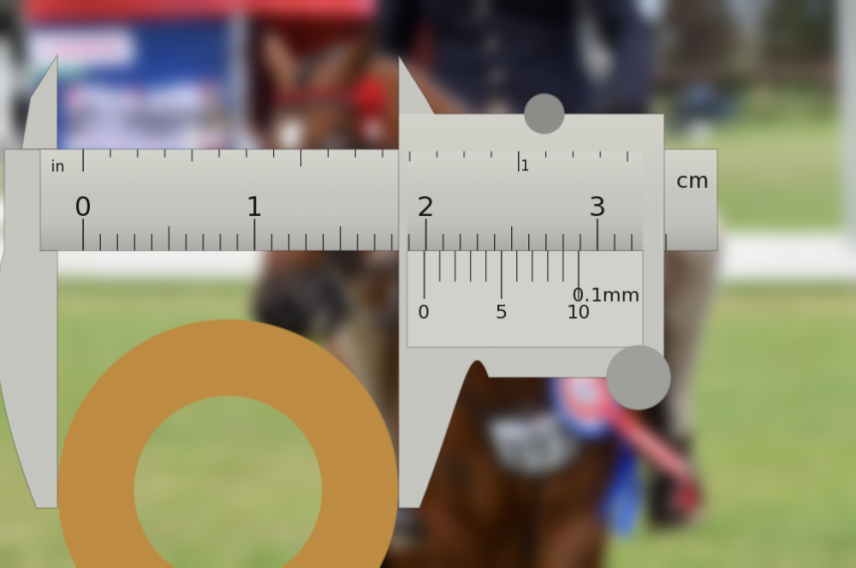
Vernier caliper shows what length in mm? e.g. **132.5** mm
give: **19.9** mm
